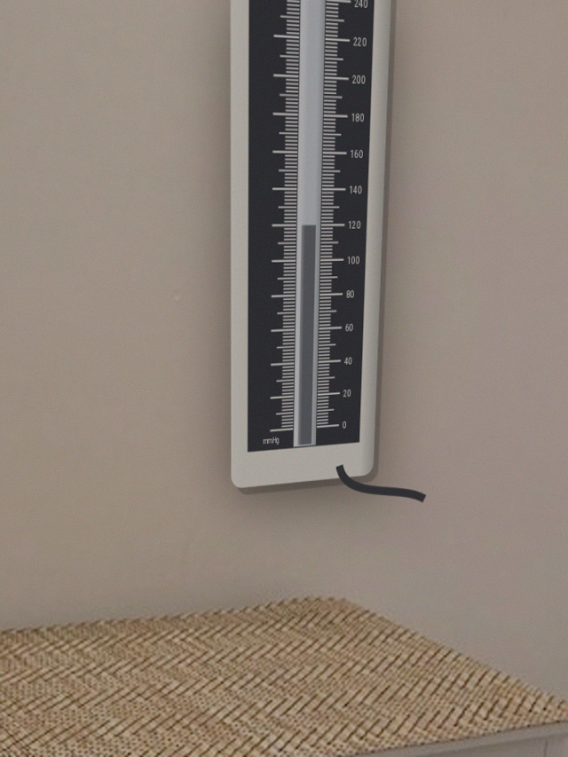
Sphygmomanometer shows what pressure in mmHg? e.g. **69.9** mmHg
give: **120** mmHg
